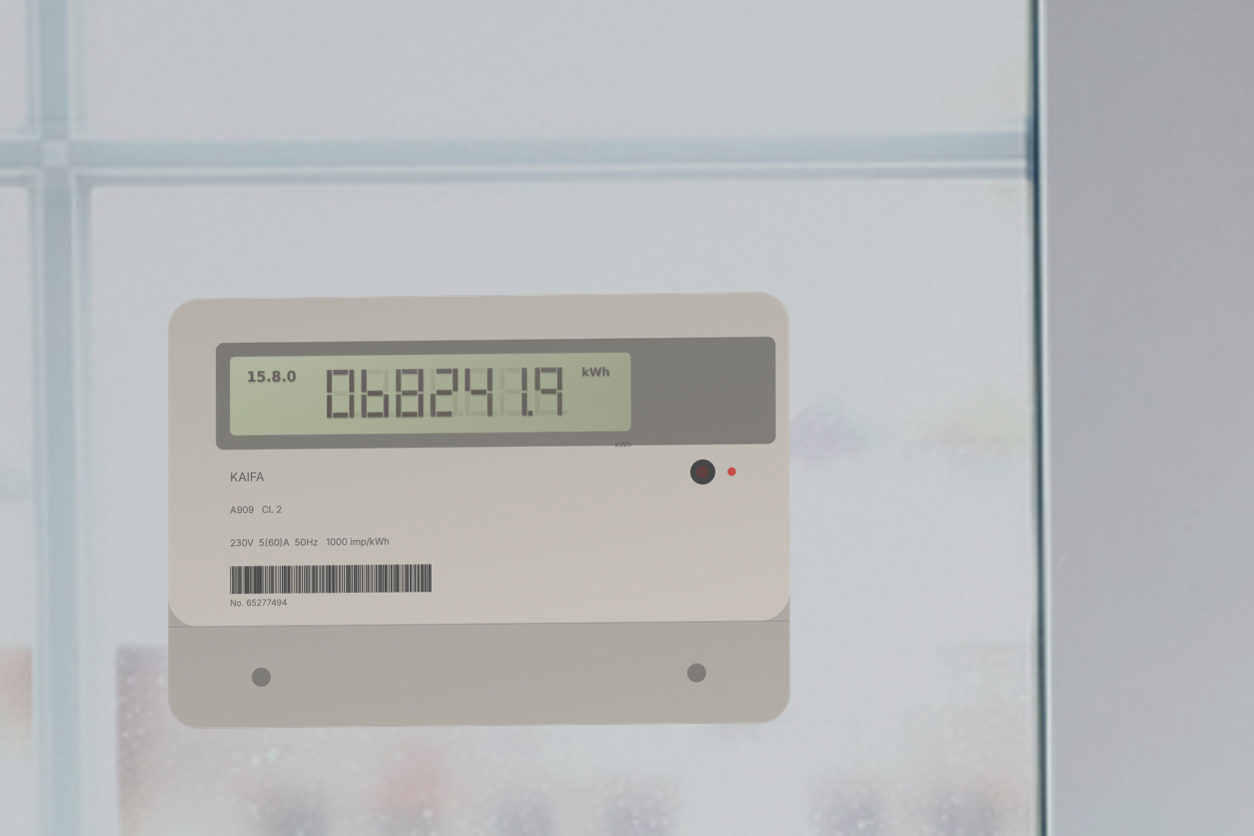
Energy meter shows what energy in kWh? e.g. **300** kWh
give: **68241.9** kWh
